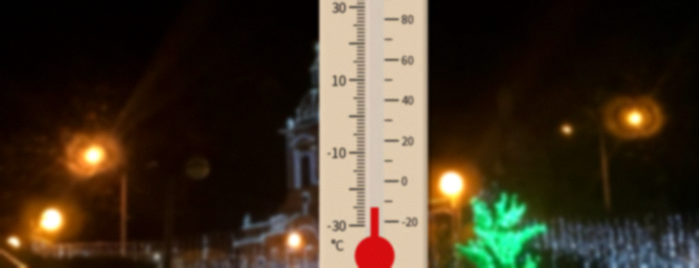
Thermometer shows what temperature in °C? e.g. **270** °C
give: **-25** °C
